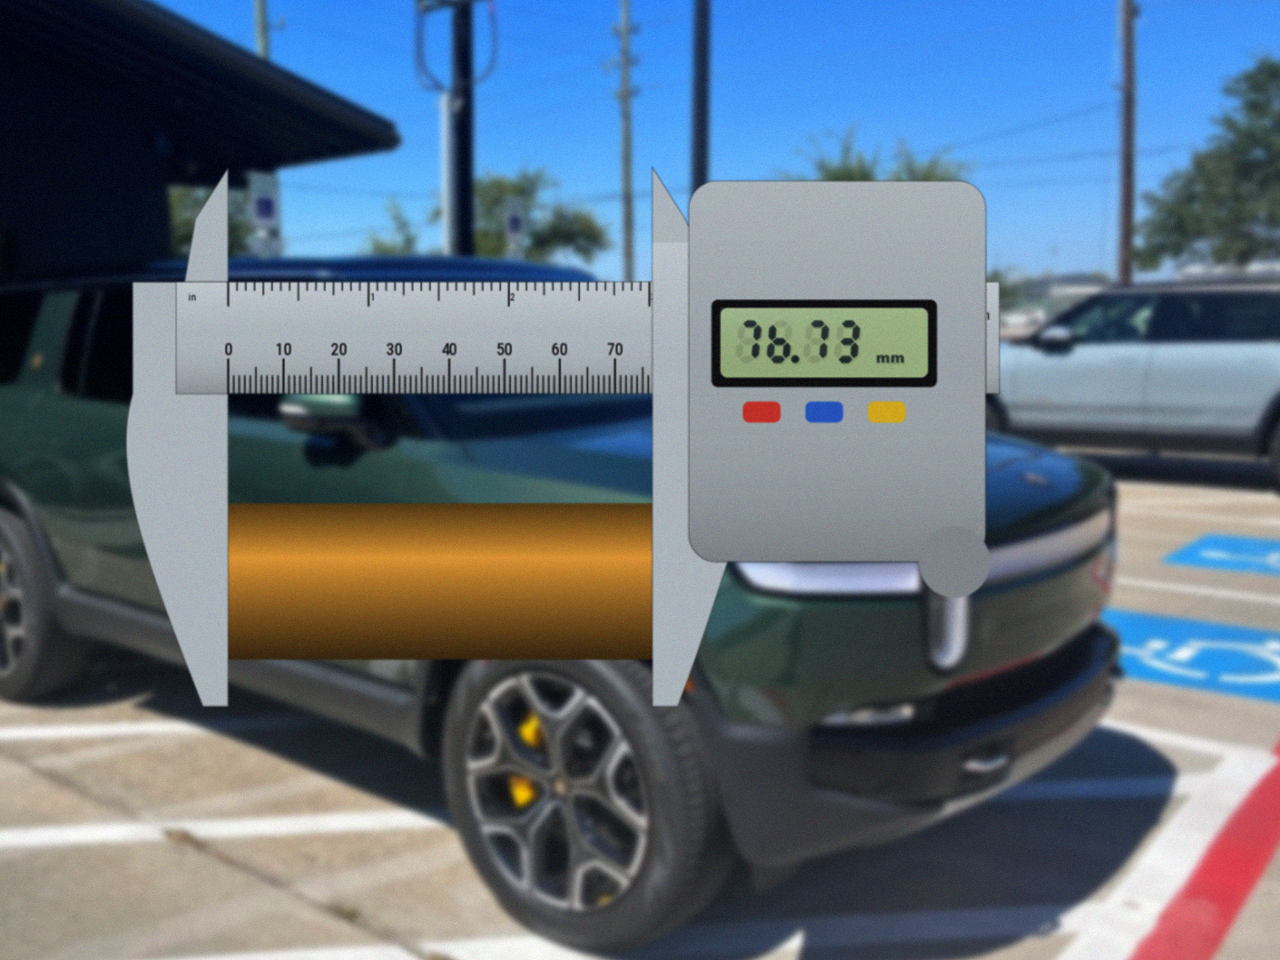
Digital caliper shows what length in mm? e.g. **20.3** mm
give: **76.73** mm
